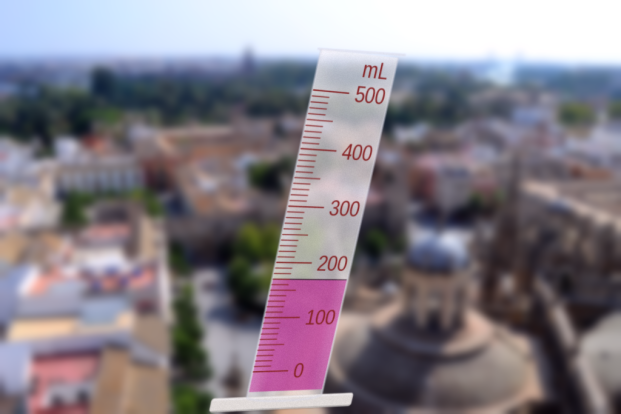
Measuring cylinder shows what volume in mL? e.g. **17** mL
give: **170** mL
